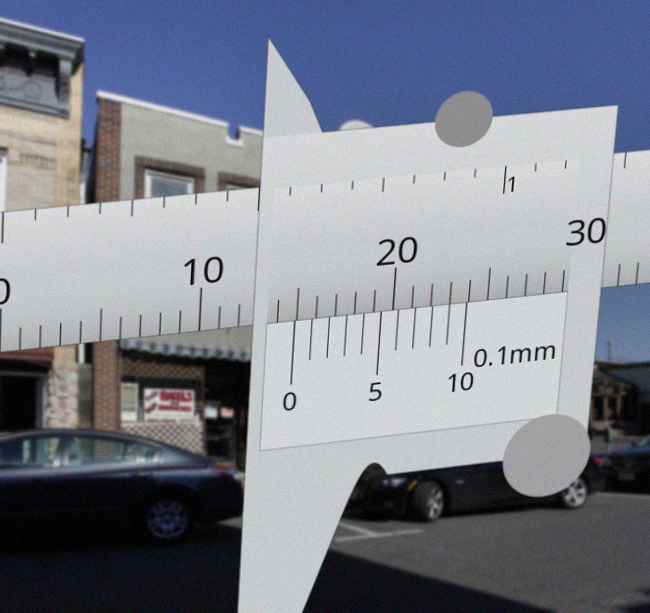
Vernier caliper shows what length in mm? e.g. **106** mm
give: **14.9** mm
